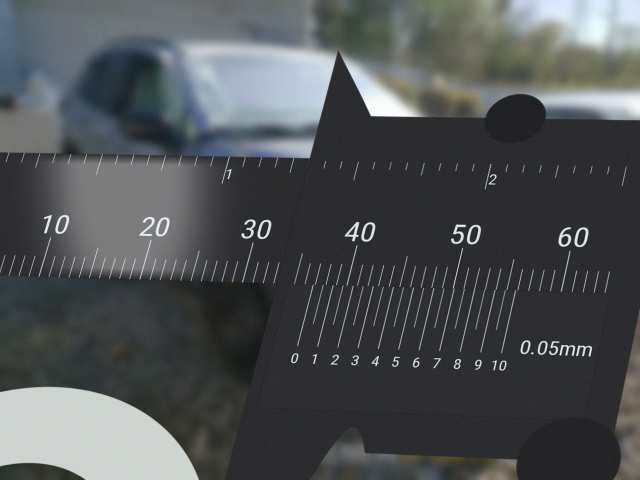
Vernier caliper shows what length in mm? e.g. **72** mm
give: **36.8** mm
